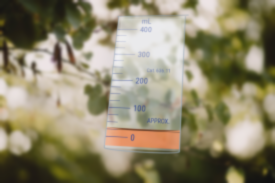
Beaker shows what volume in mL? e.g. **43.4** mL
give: **25** mL
